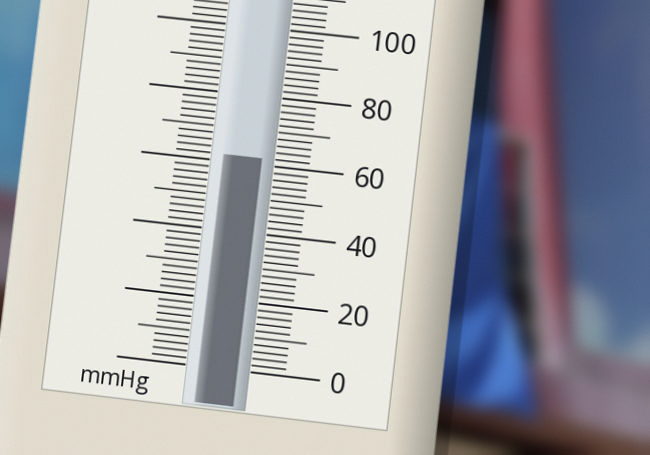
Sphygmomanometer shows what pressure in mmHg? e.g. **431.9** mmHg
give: **62** mmHg
